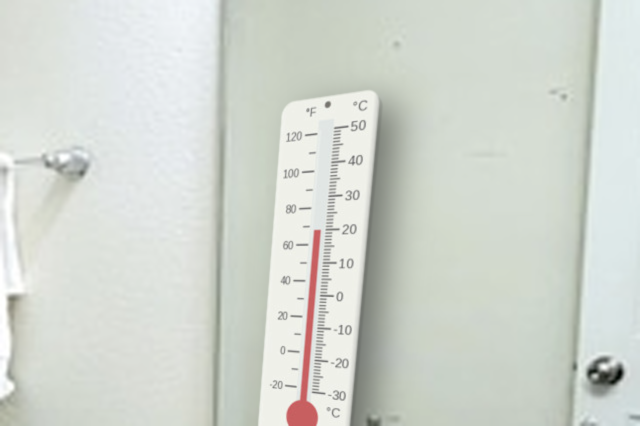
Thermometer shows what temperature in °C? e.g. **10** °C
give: **20** °C
